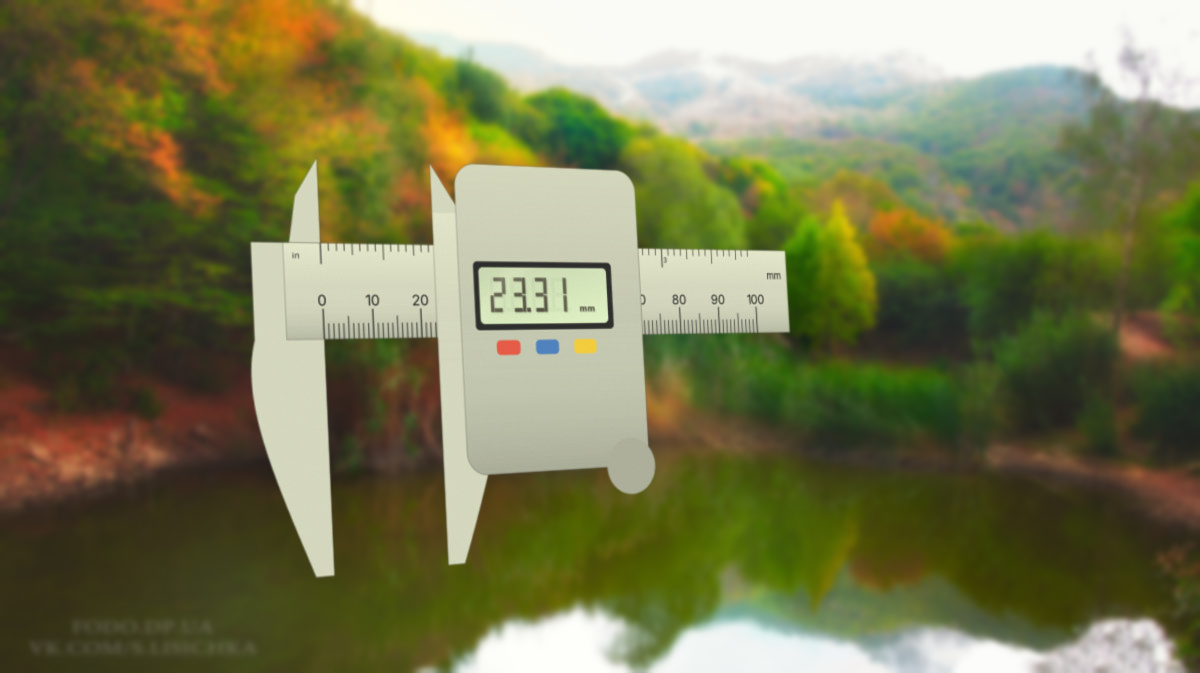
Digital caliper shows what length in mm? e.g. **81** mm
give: **23.31** mm
